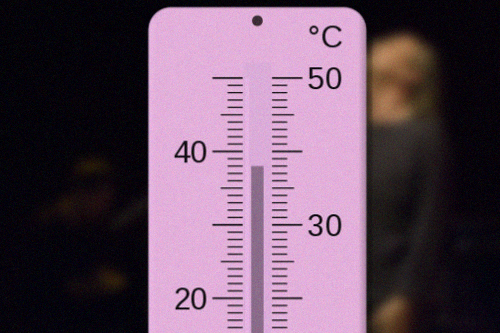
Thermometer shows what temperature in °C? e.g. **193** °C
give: **38** °C
